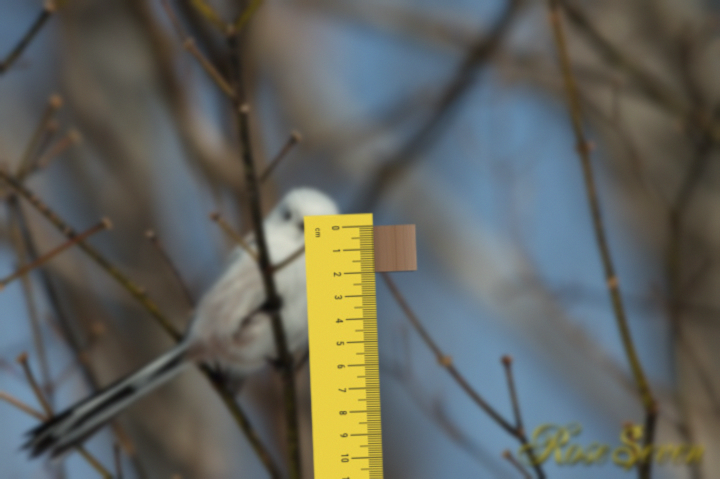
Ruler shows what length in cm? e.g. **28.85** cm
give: **2** cm
